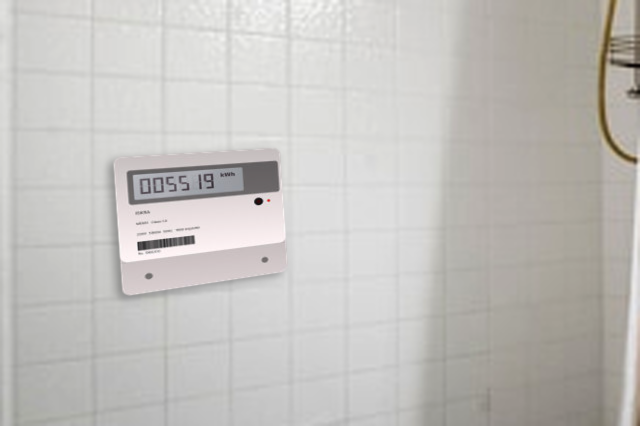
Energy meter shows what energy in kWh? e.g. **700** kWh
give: **5519** kWh
